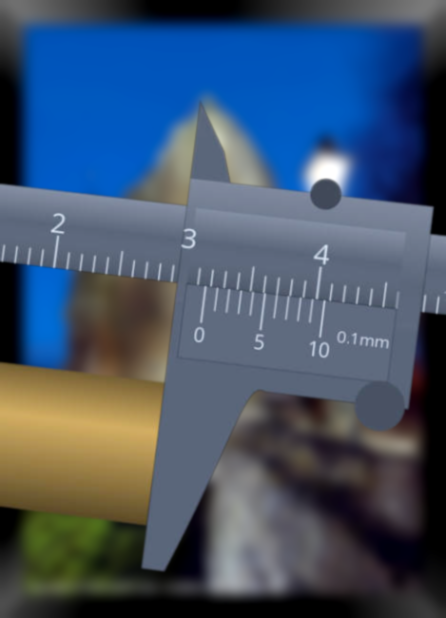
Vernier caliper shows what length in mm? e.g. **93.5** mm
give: **31.6** mm
